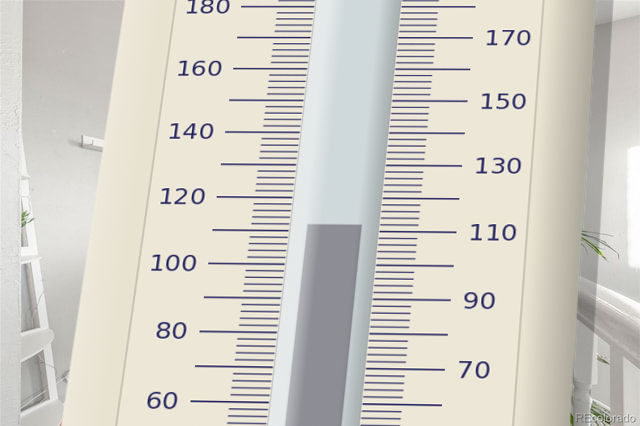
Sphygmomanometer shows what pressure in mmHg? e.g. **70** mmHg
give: **112** mmHg
